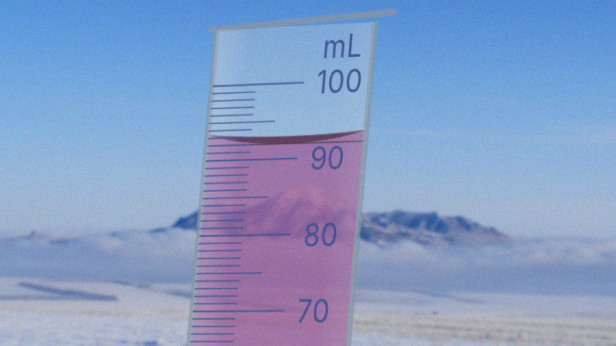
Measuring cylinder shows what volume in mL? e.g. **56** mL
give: **92** mL
